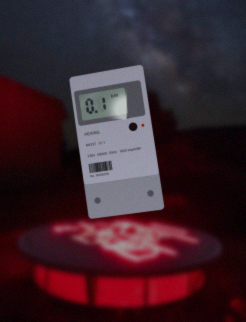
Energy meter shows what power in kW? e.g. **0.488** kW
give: **0.1** kW
